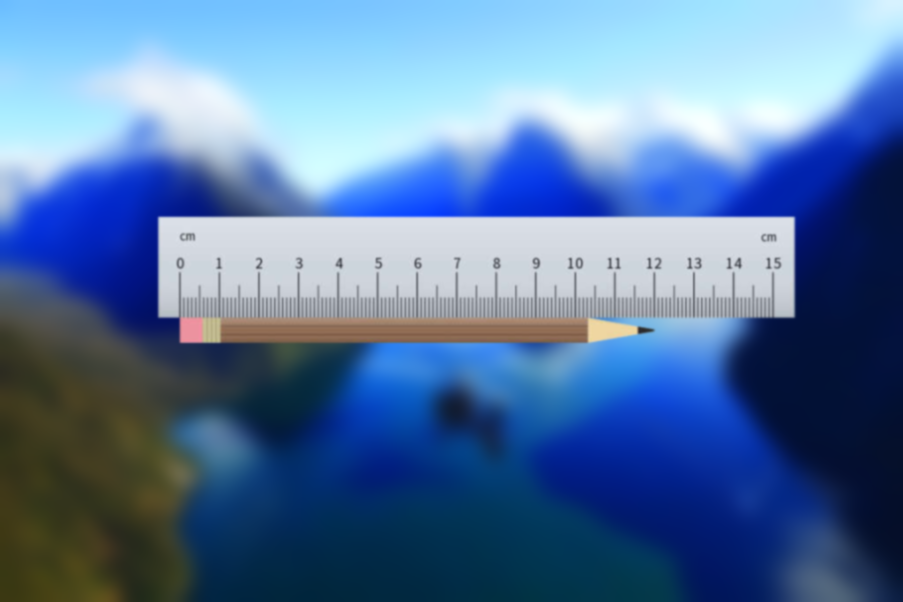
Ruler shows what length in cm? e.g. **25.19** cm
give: **12** cm
